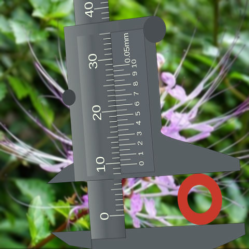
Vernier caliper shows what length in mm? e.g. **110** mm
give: **9.6** mm
